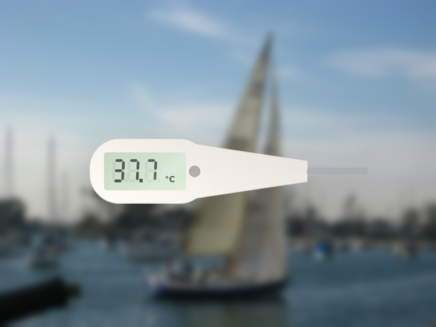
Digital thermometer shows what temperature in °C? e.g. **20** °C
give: **37.7** °C
